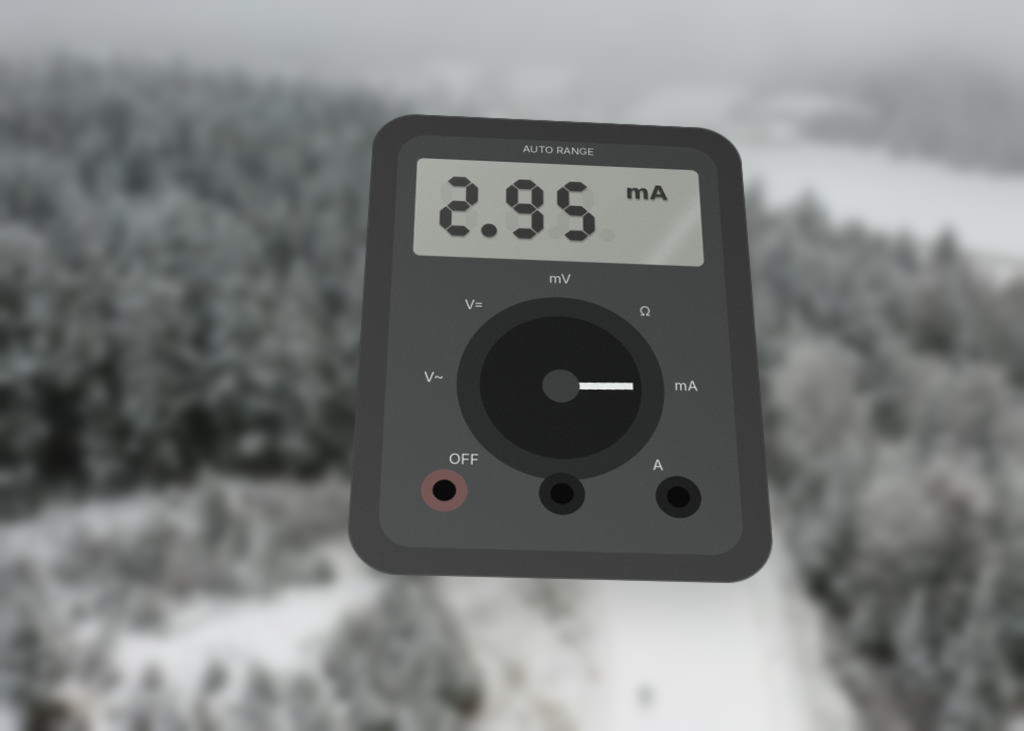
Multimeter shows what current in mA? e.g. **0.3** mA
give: **2.95** mA
